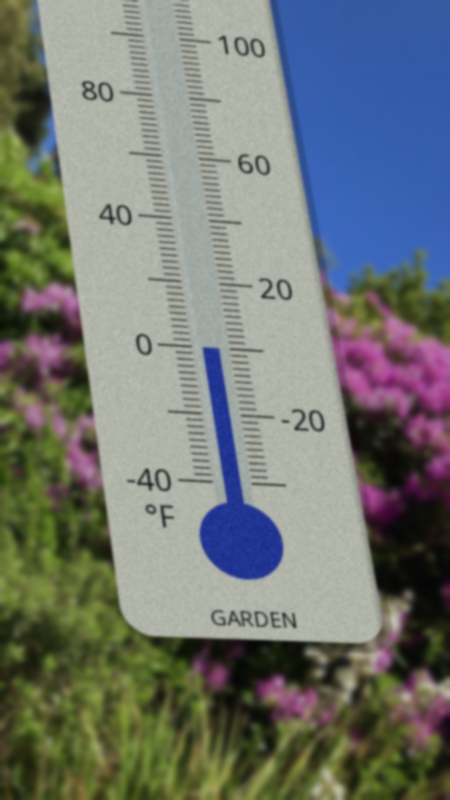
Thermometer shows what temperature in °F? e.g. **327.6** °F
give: **0** °F
